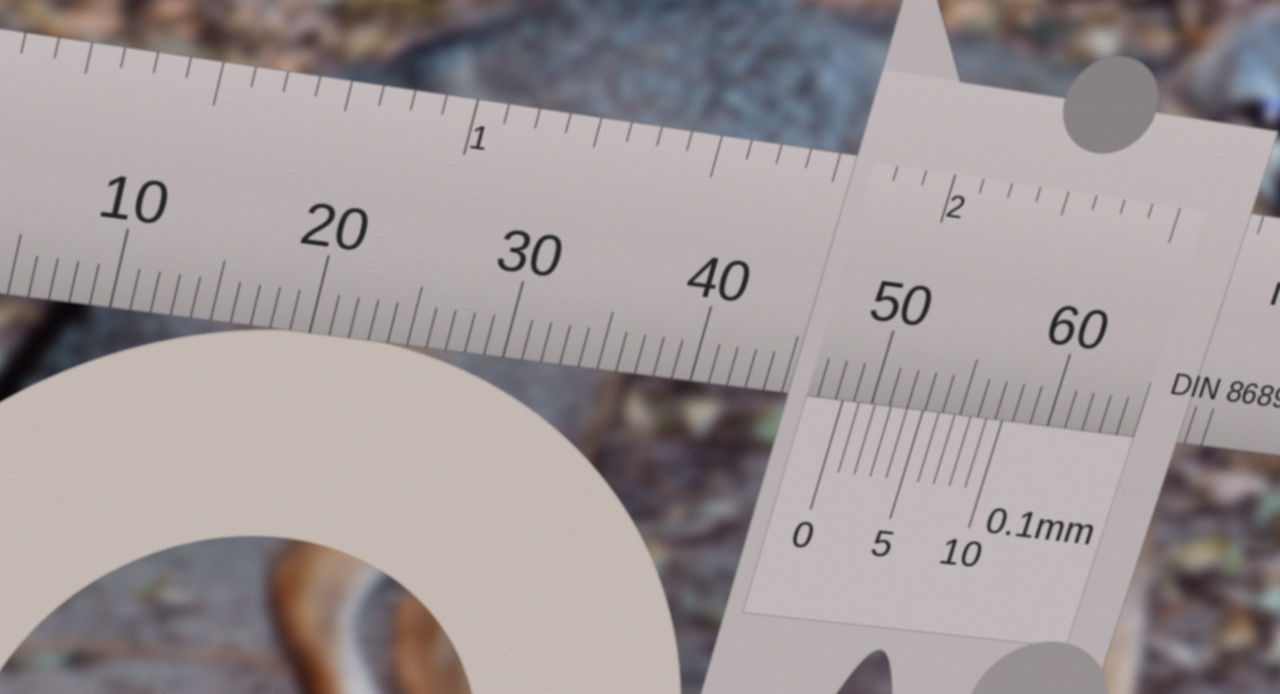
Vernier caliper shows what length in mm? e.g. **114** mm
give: **48.4** mm
